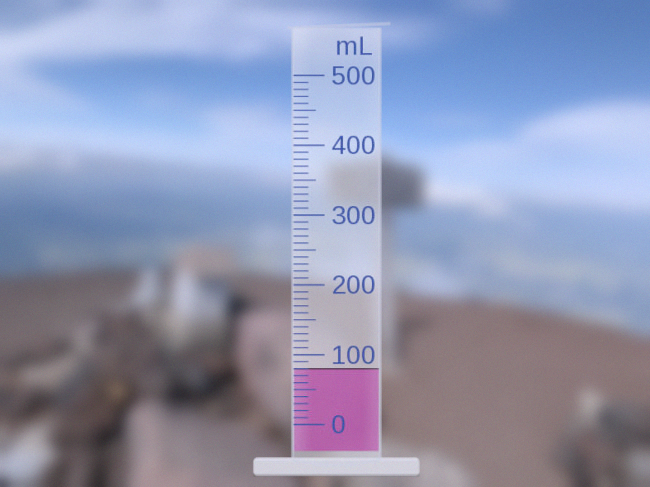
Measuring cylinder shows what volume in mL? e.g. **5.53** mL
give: **80** mL
